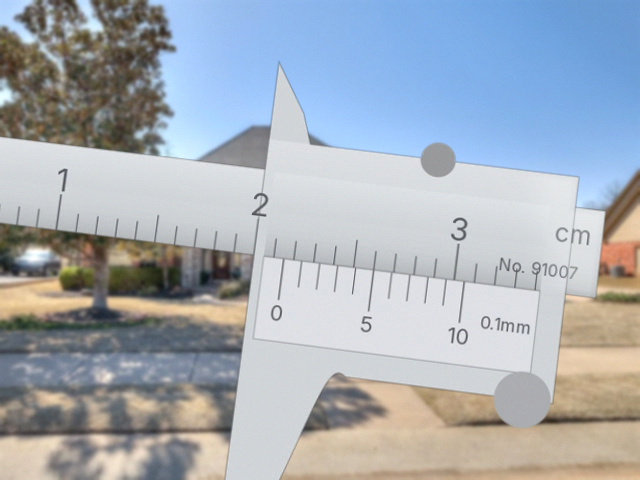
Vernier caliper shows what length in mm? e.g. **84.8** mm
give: **21.5** mm
